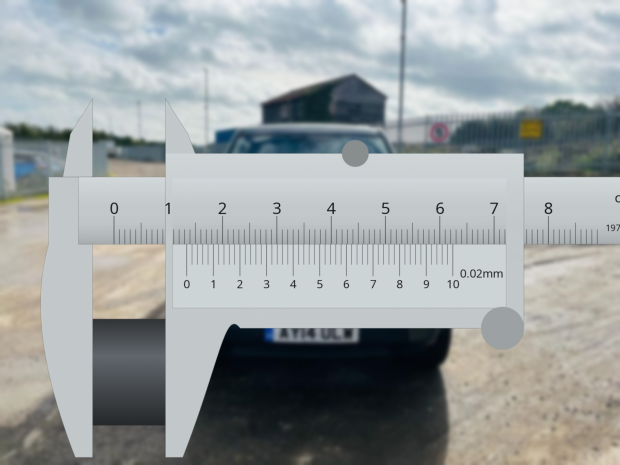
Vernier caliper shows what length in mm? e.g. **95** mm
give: **13.4** mm
